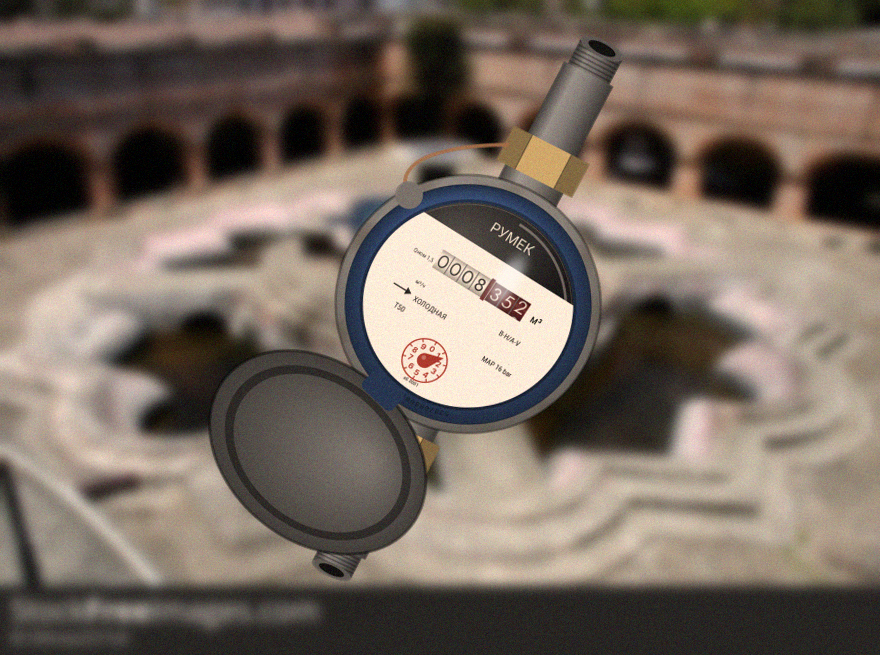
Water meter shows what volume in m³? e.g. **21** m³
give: **8.3521** m³
